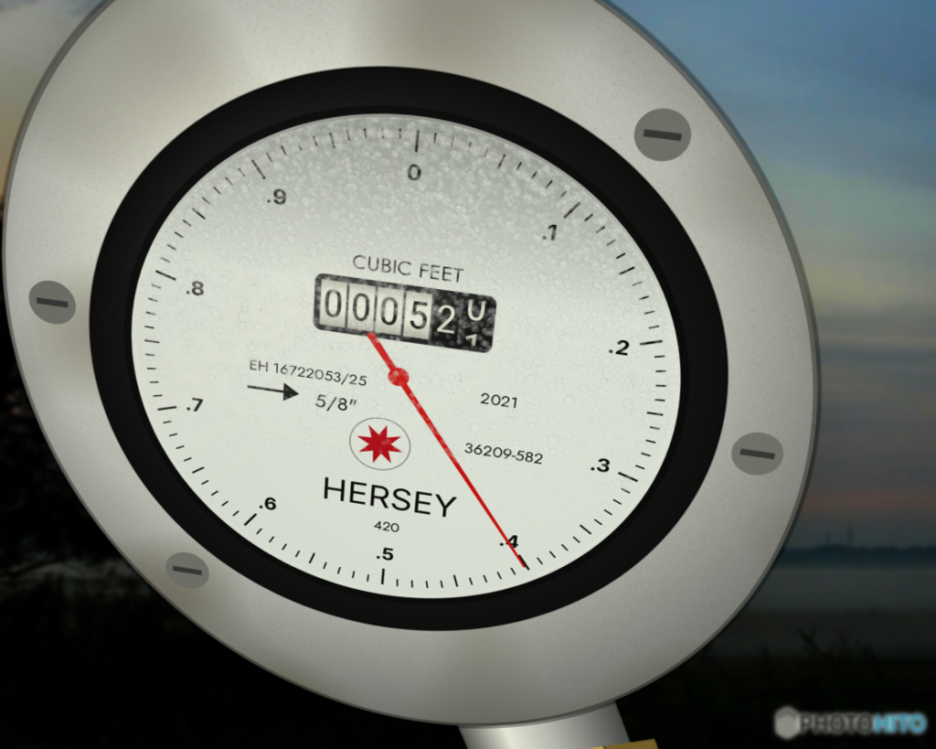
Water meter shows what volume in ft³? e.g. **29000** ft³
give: **520.40** ft³
